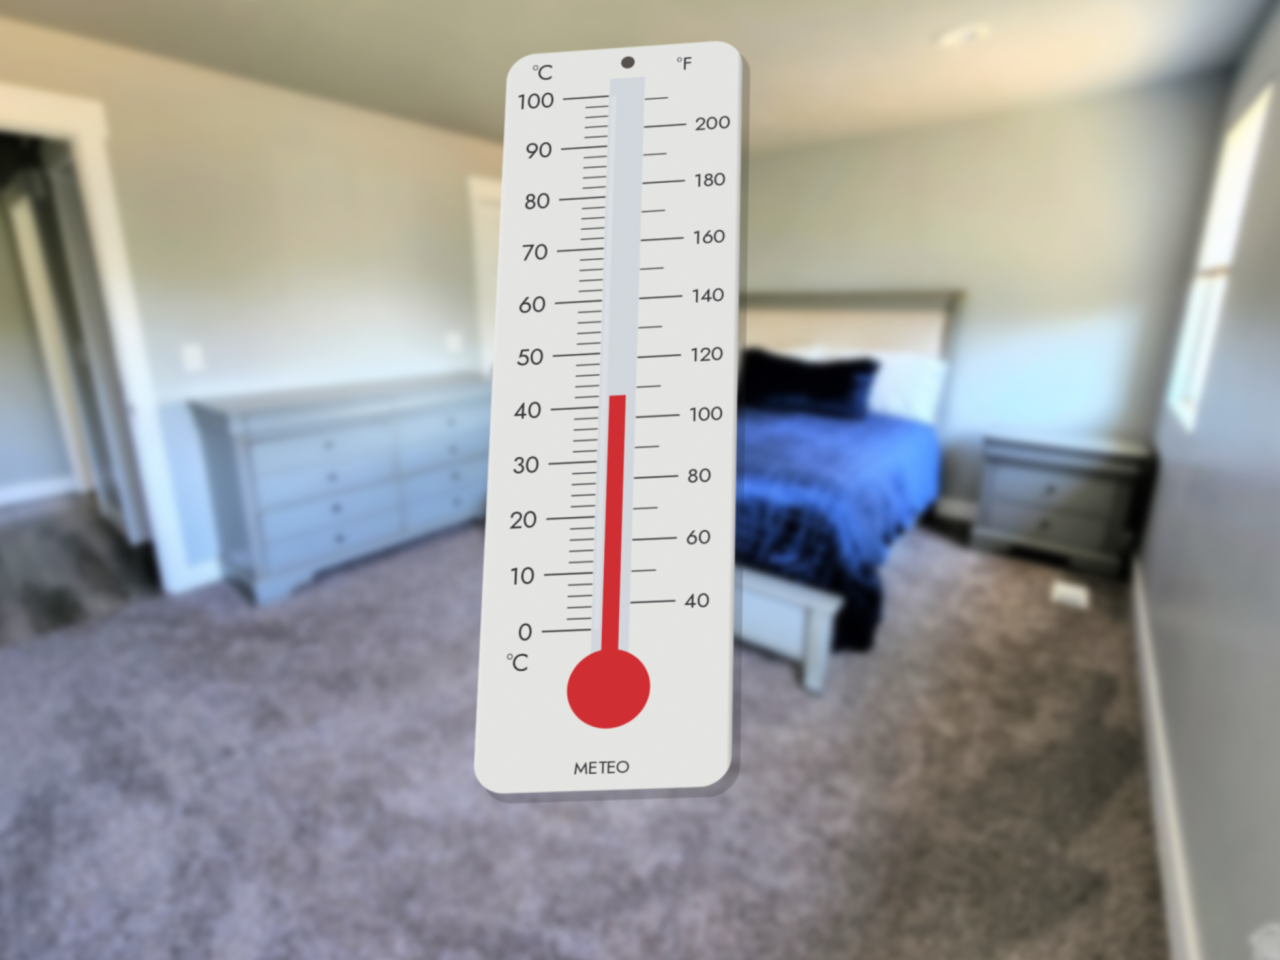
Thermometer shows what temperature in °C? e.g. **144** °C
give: **42** °C
